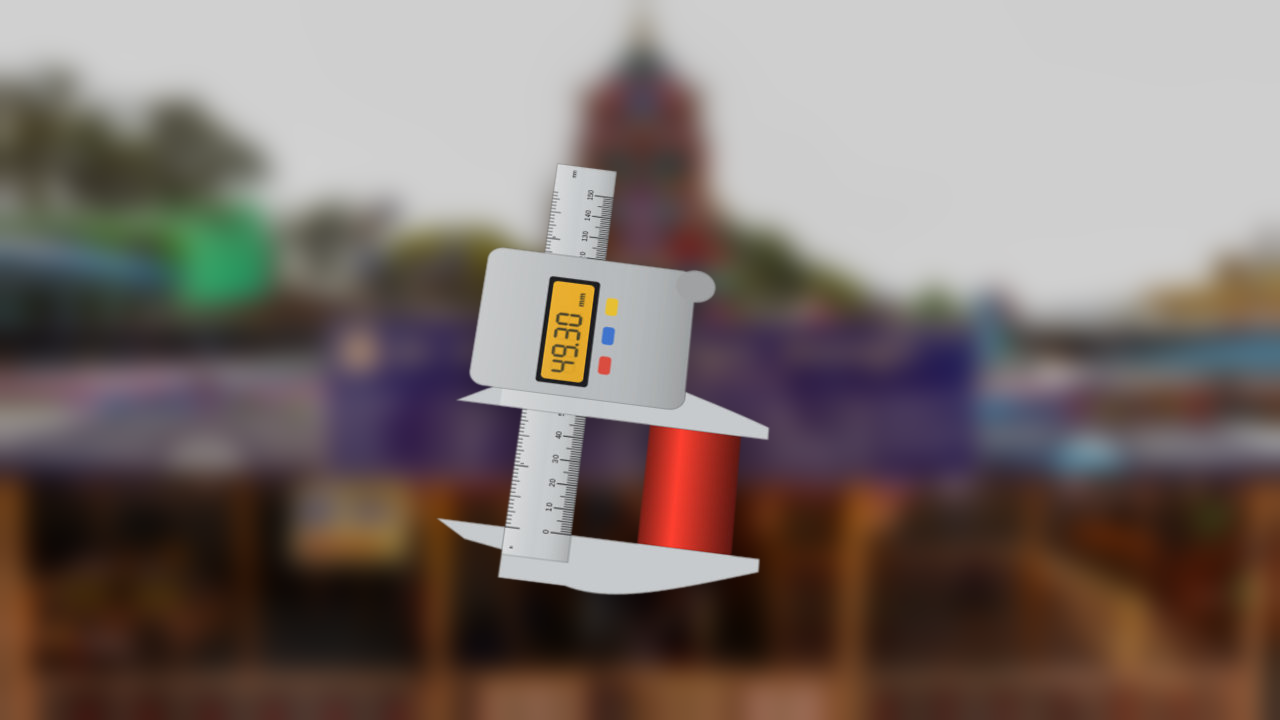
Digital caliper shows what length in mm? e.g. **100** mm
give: **49.30** mm
